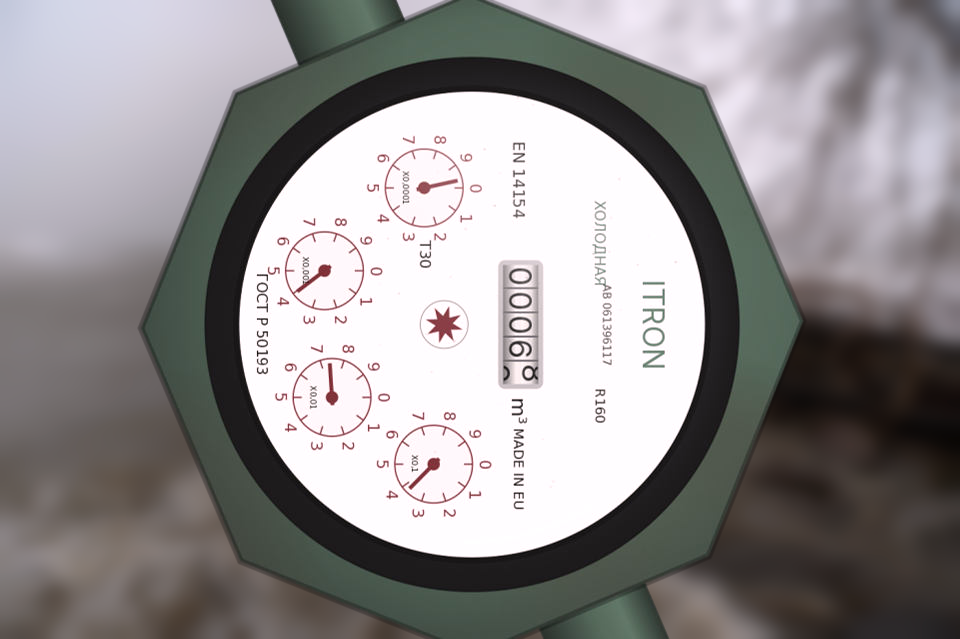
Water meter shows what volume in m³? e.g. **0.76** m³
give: **68.3739** m³
